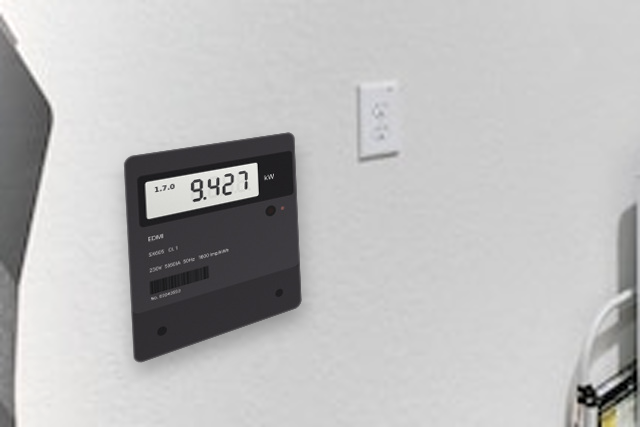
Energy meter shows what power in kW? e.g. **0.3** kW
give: **9.427** kW
